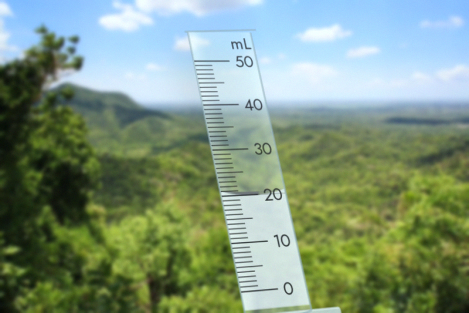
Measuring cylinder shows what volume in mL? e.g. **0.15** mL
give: **20** mL
